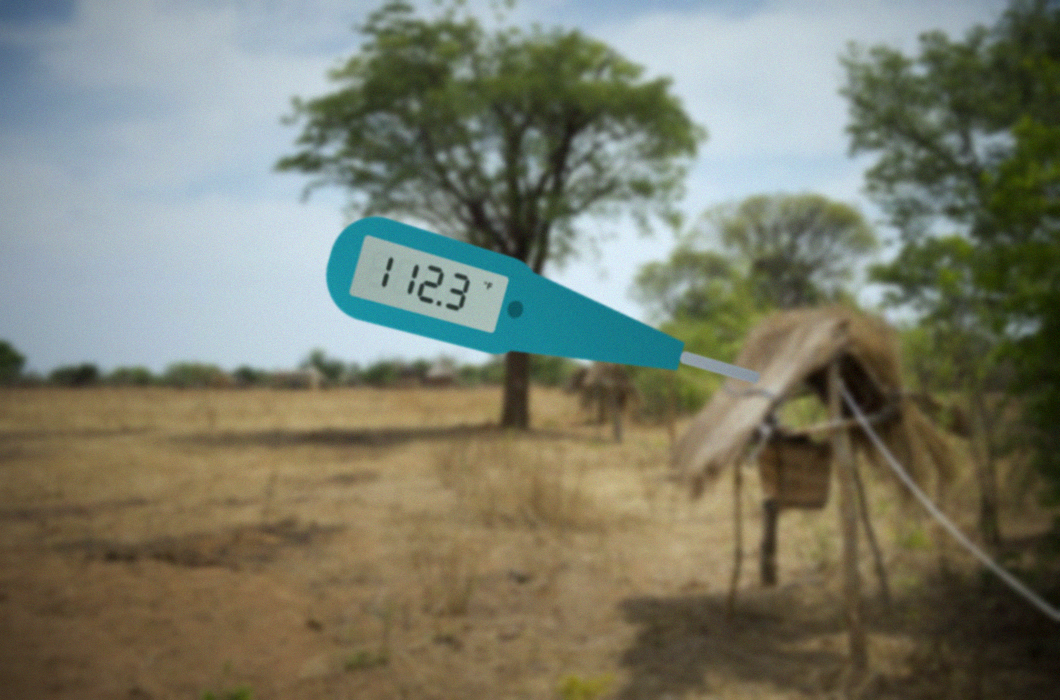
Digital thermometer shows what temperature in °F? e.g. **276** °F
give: **112.3** °F
